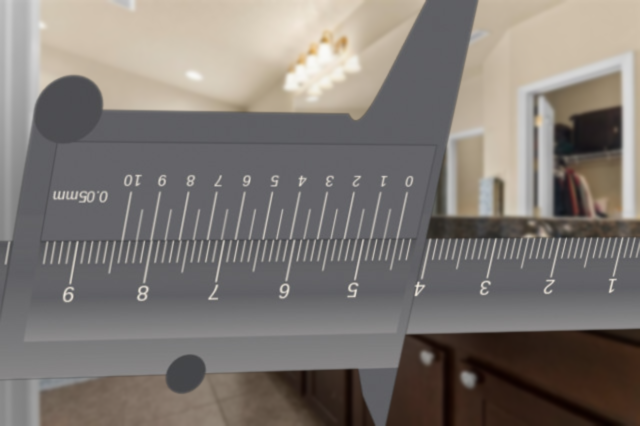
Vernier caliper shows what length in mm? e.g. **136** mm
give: **45.0** mm
